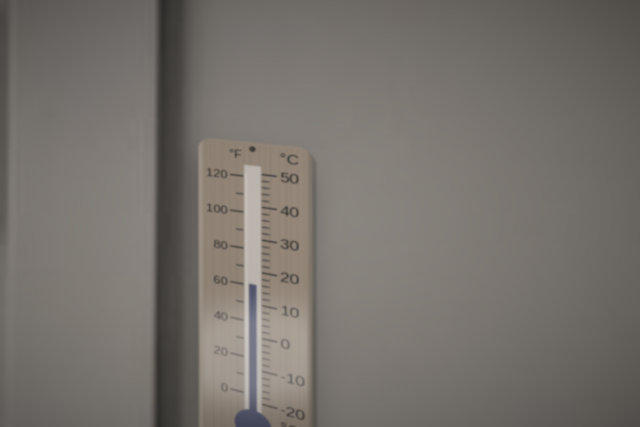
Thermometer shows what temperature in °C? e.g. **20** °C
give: **16** °C
